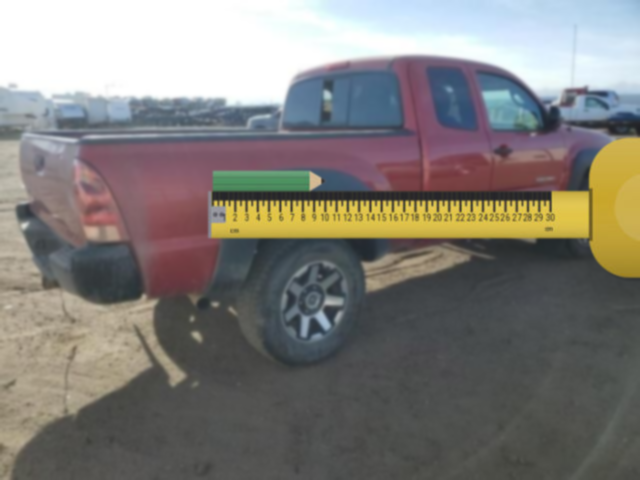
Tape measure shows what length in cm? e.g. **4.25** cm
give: **10** cm
